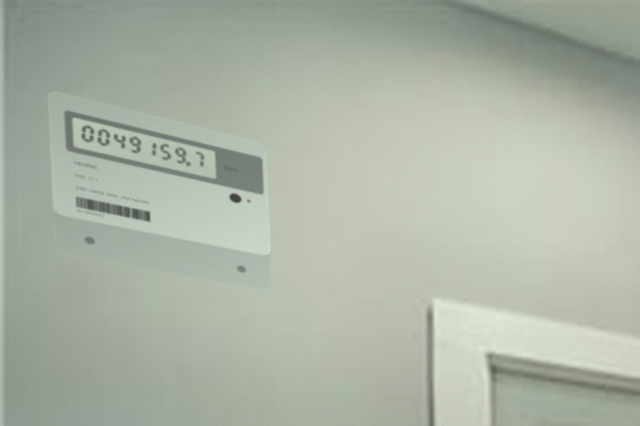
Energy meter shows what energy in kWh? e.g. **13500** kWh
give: **49159.7** kWh
